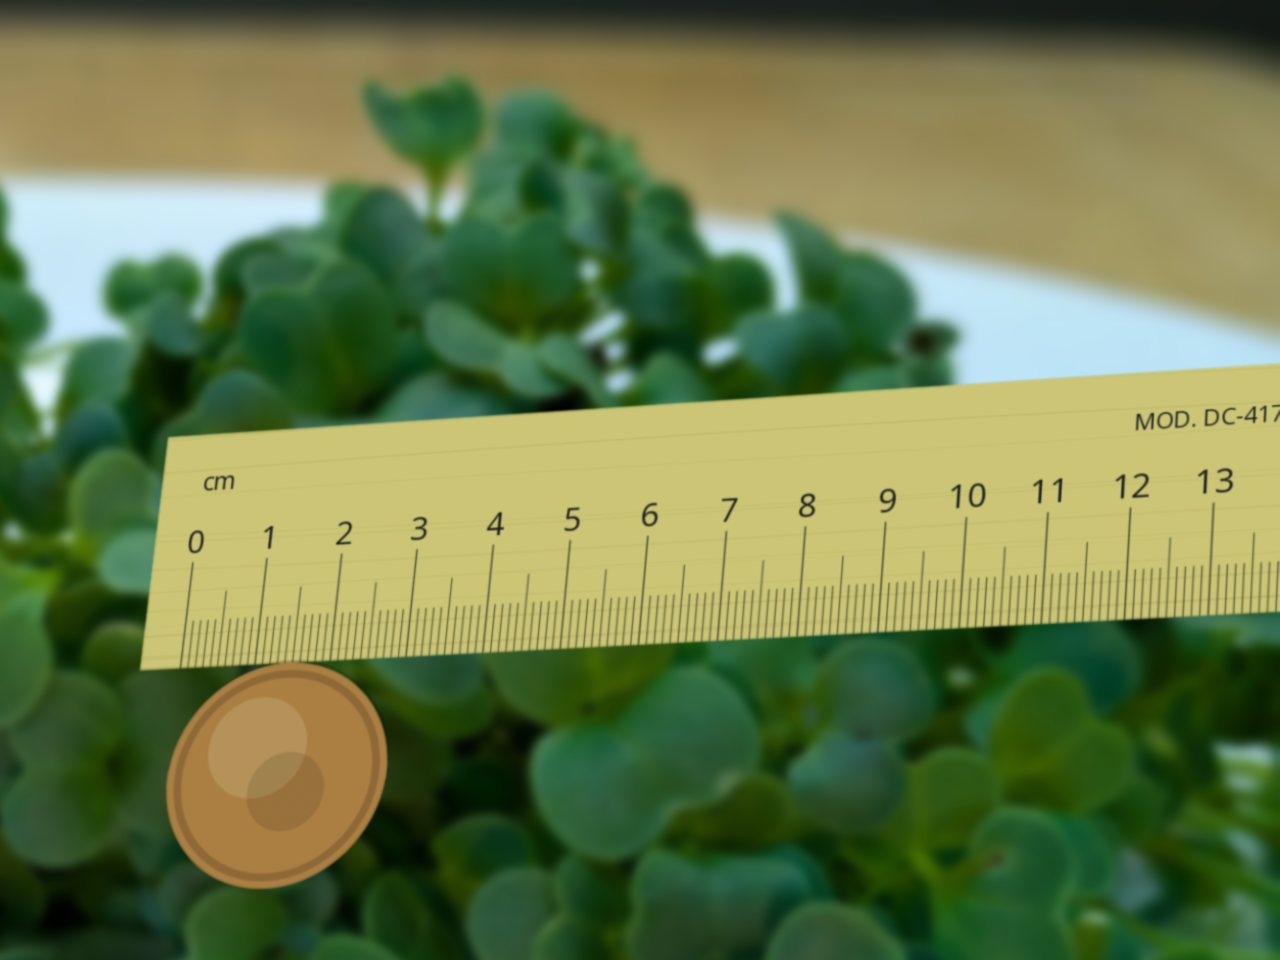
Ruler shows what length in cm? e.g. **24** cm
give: **2.9** cm
